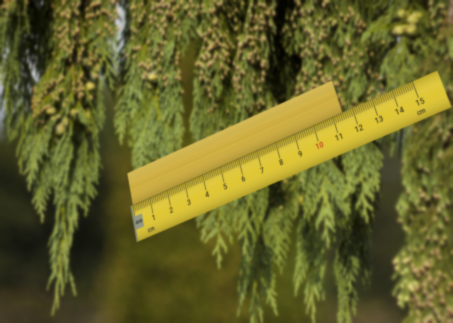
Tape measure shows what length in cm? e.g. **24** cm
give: **11.5** cm
